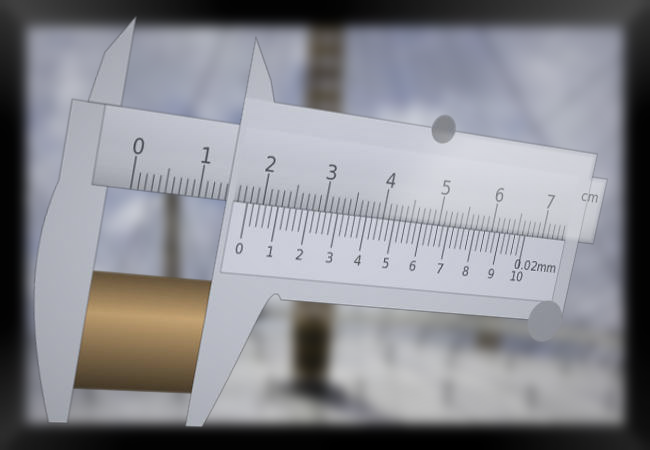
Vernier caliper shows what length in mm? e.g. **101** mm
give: **17.5** mm
